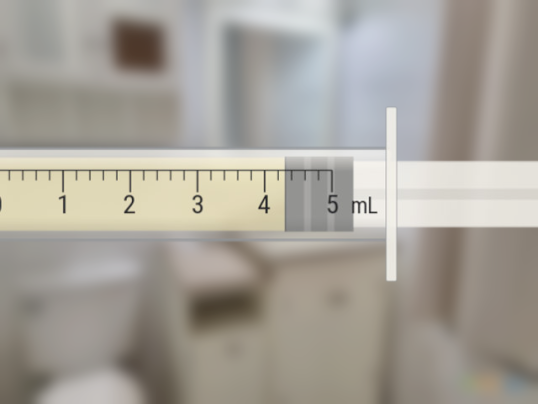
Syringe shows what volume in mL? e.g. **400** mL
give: **4.3** mL
